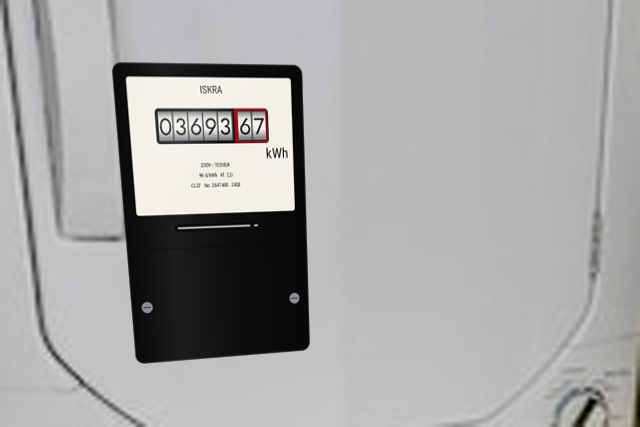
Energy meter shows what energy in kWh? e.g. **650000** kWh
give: **3693.67** kWh
